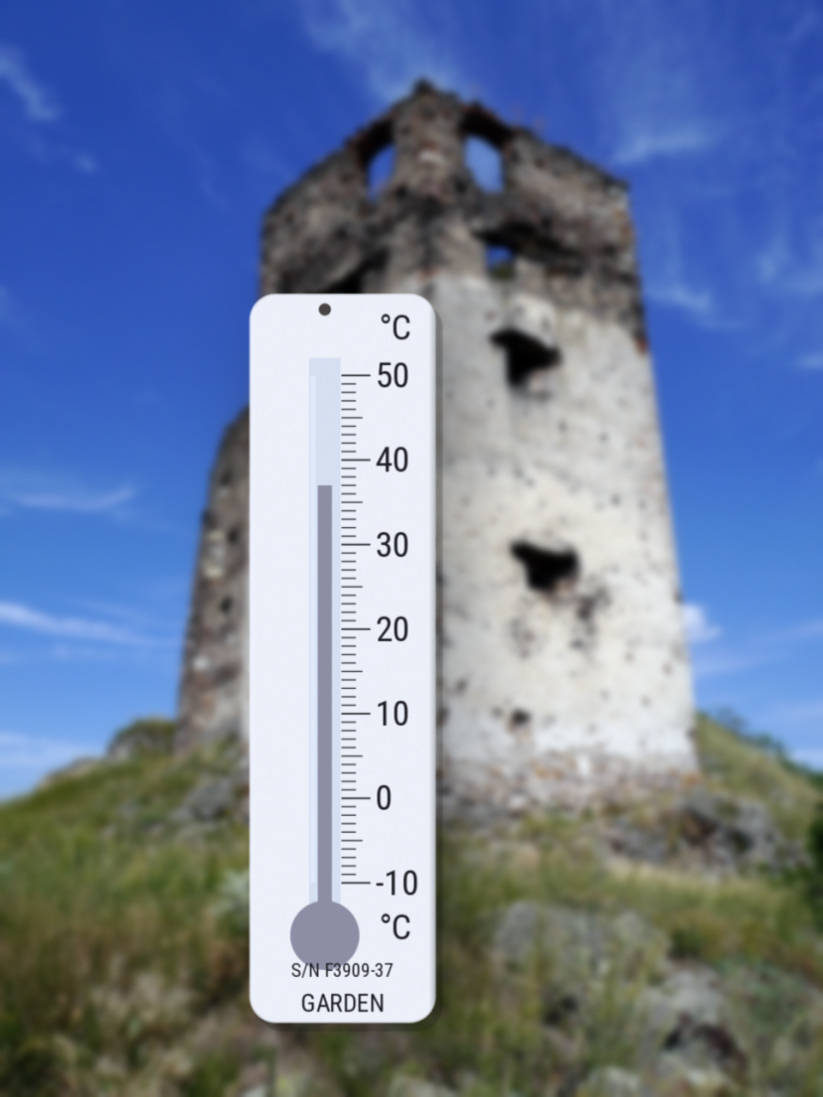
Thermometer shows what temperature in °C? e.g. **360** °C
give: **37** °C
